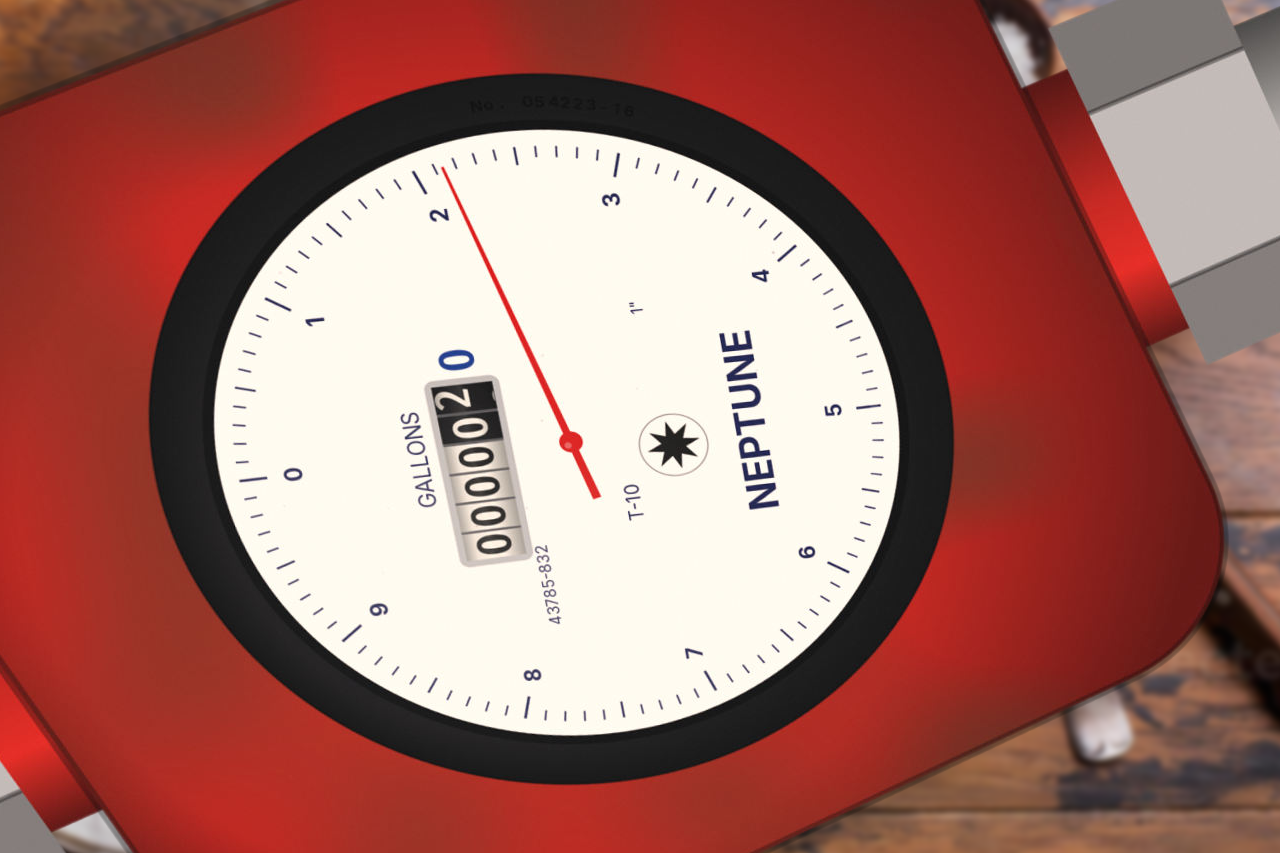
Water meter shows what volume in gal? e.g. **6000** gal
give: **22.1** gal
